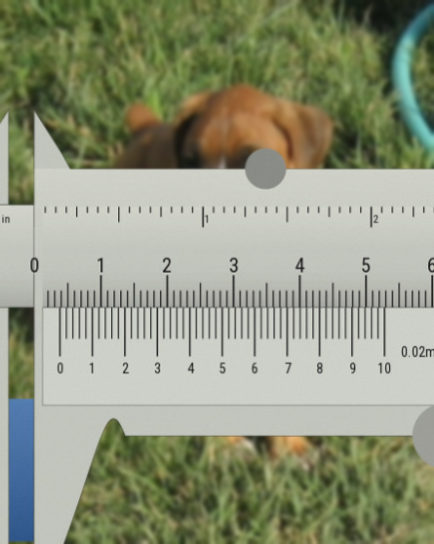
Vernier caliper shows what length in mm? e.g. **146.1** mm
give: **3.8** mm
